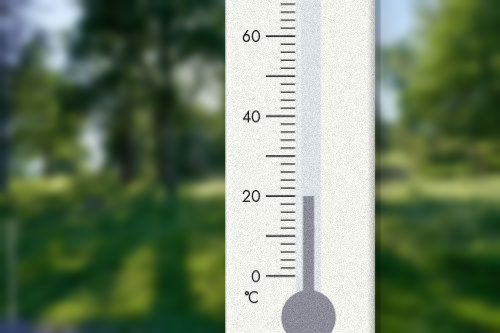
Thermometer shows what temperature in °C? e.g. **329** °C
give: **20** °C
